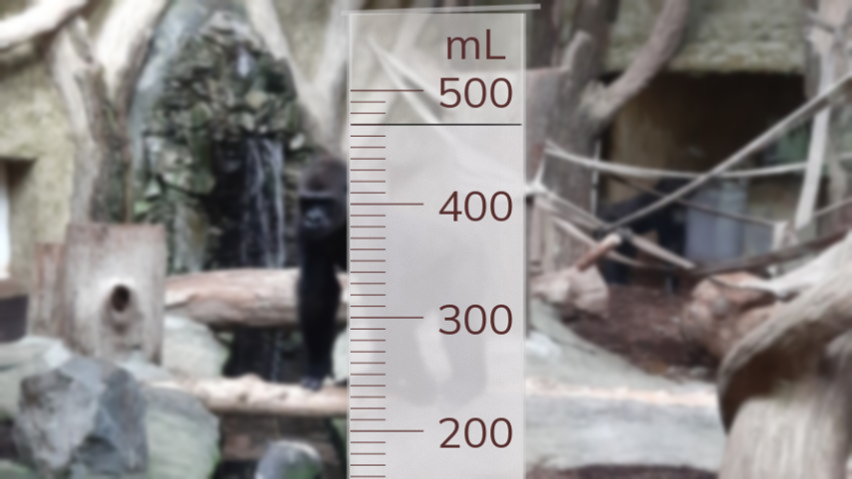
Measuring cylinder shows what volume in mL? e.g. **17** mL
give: **470** mL
